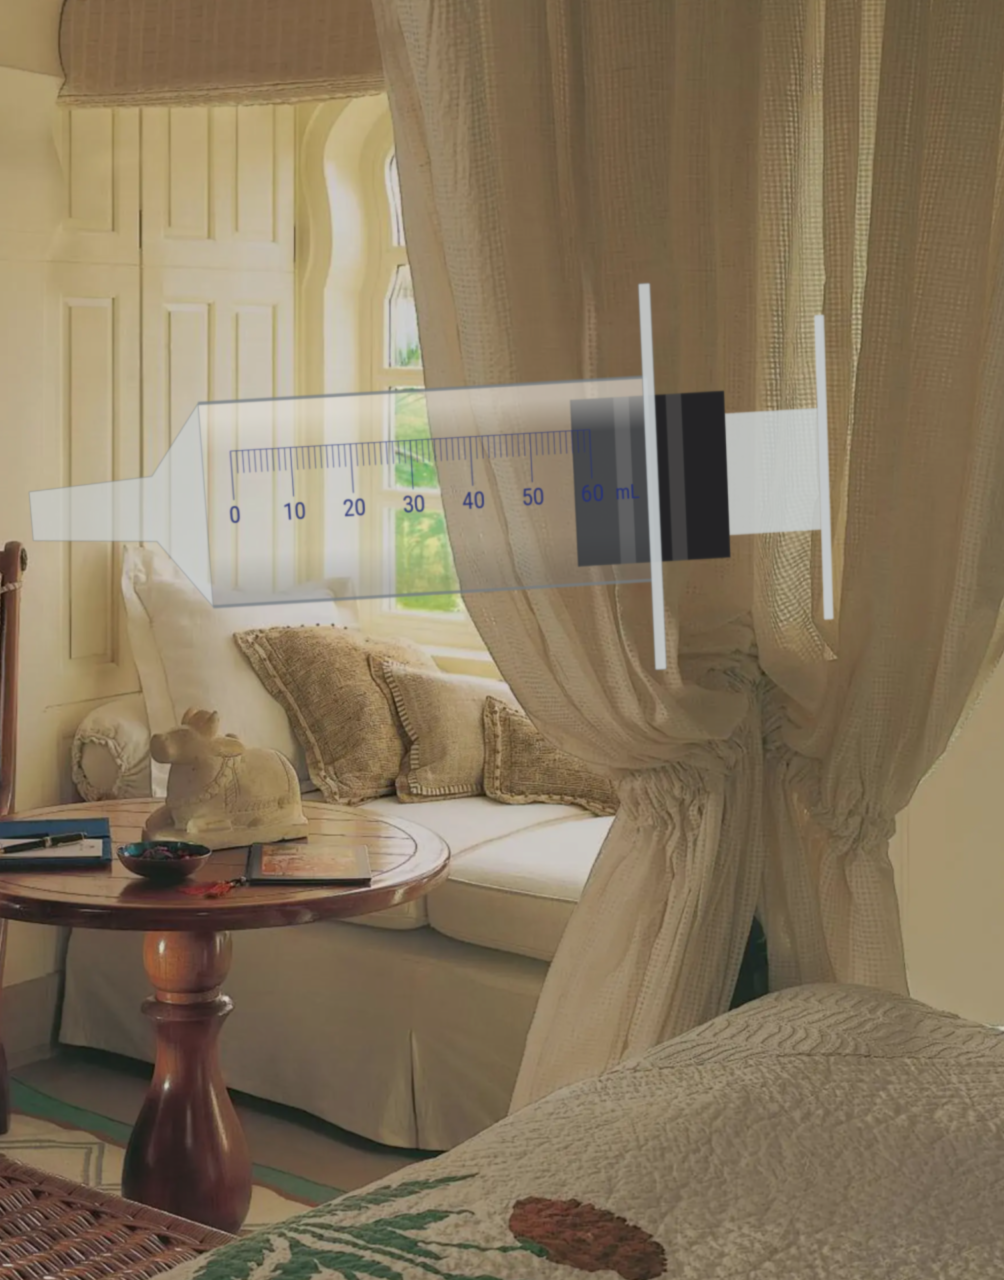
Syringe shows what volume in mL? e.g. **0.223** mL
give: **57** mL
